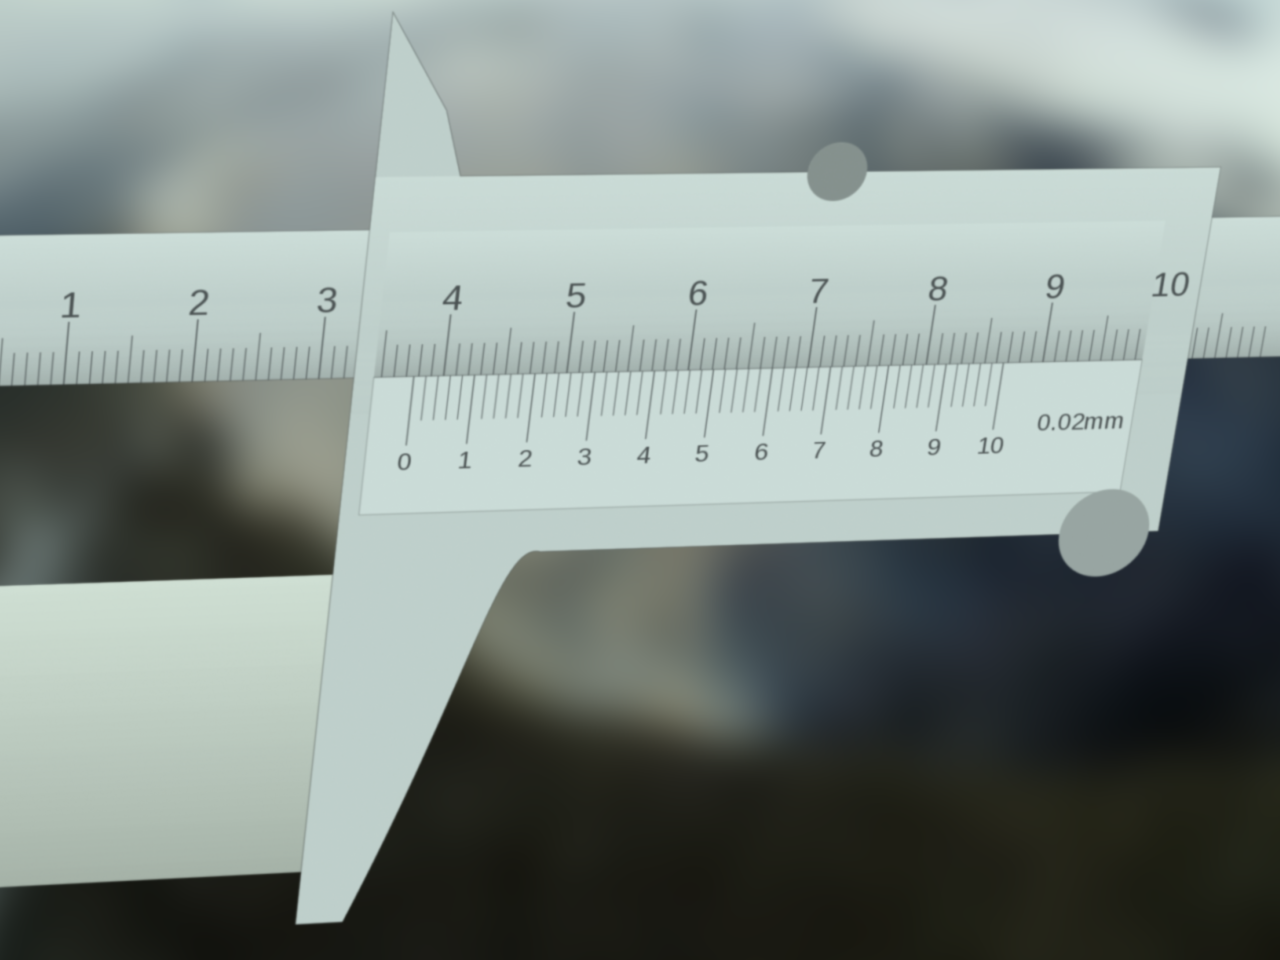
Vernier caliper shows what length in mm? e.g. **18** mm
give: **37.6** mm
